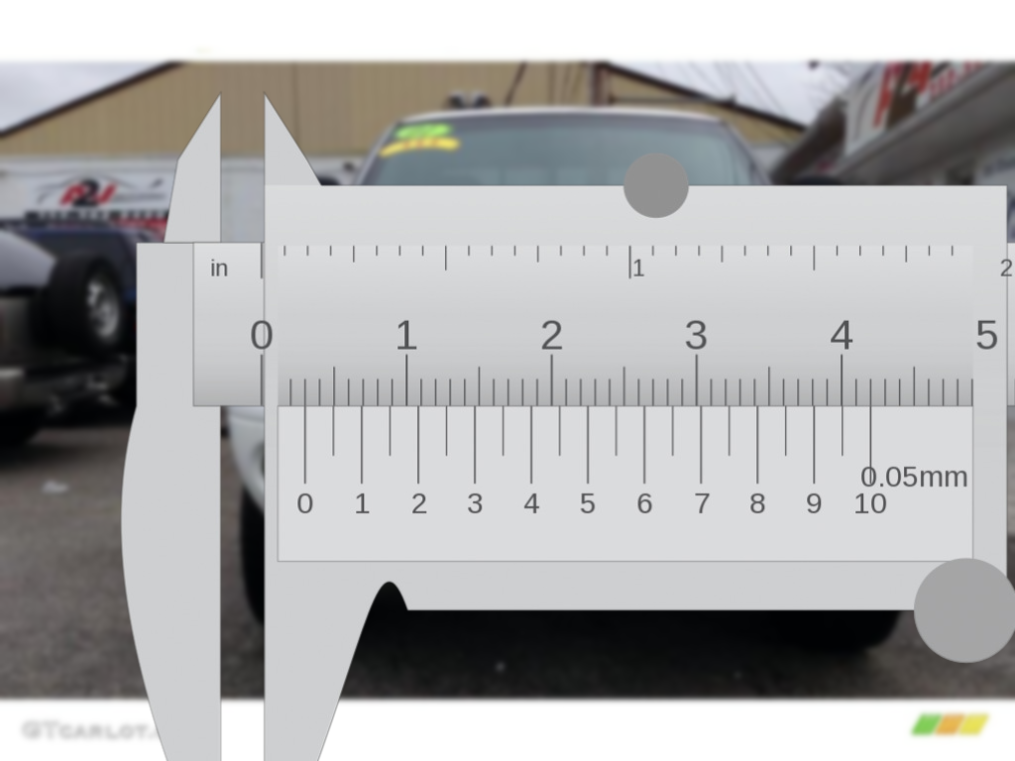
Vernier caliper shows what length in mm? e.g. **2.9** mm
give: **3.0** mm
